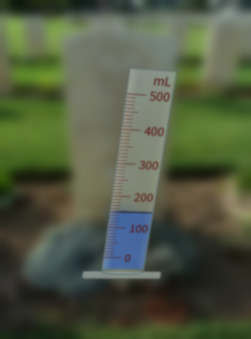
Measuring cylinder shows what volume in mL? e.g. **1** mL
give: **150** mL
